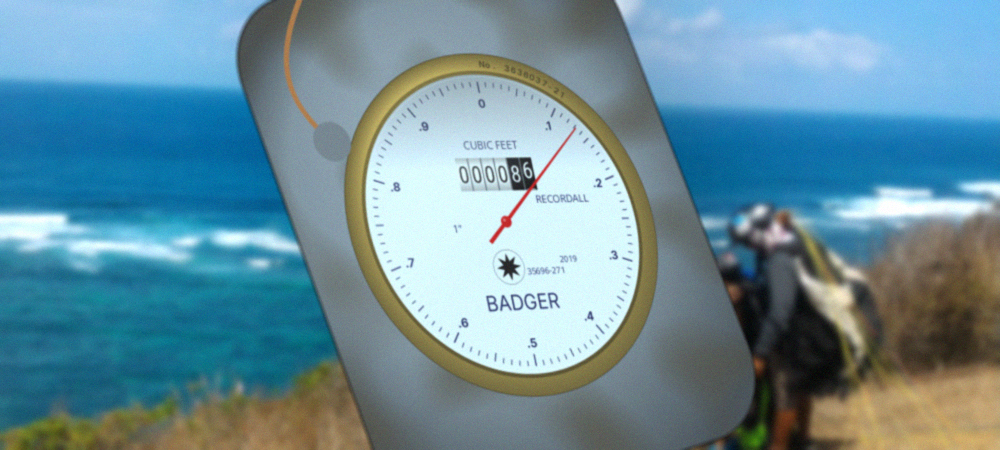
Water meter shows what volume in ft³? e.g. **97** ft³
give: **86.13** ft³
